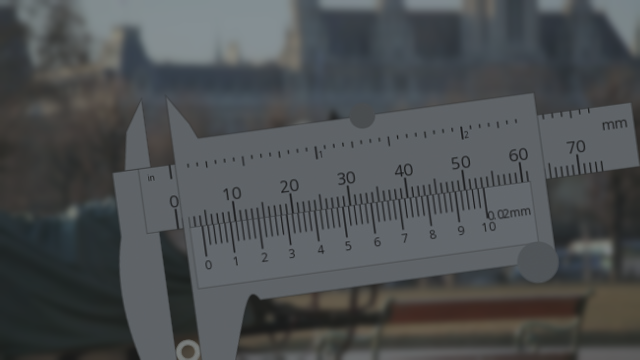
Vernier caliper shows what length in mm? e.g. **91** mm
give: **4.2** mm
